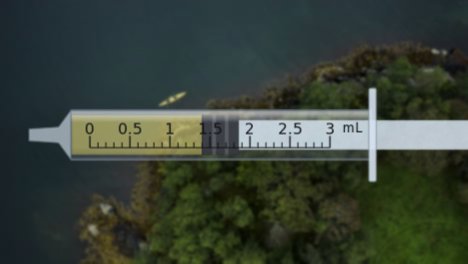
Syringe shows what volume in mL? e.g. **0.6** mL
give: **1.4** mL
